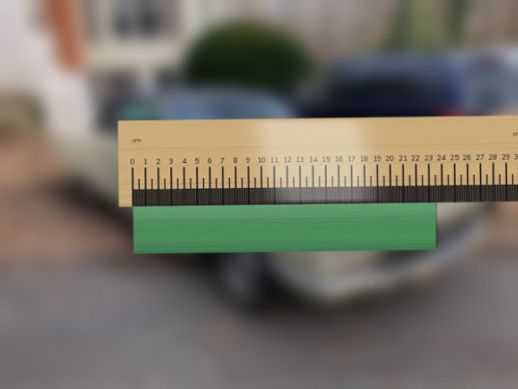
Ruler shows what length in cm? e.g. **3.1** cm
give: **23.5** cm
